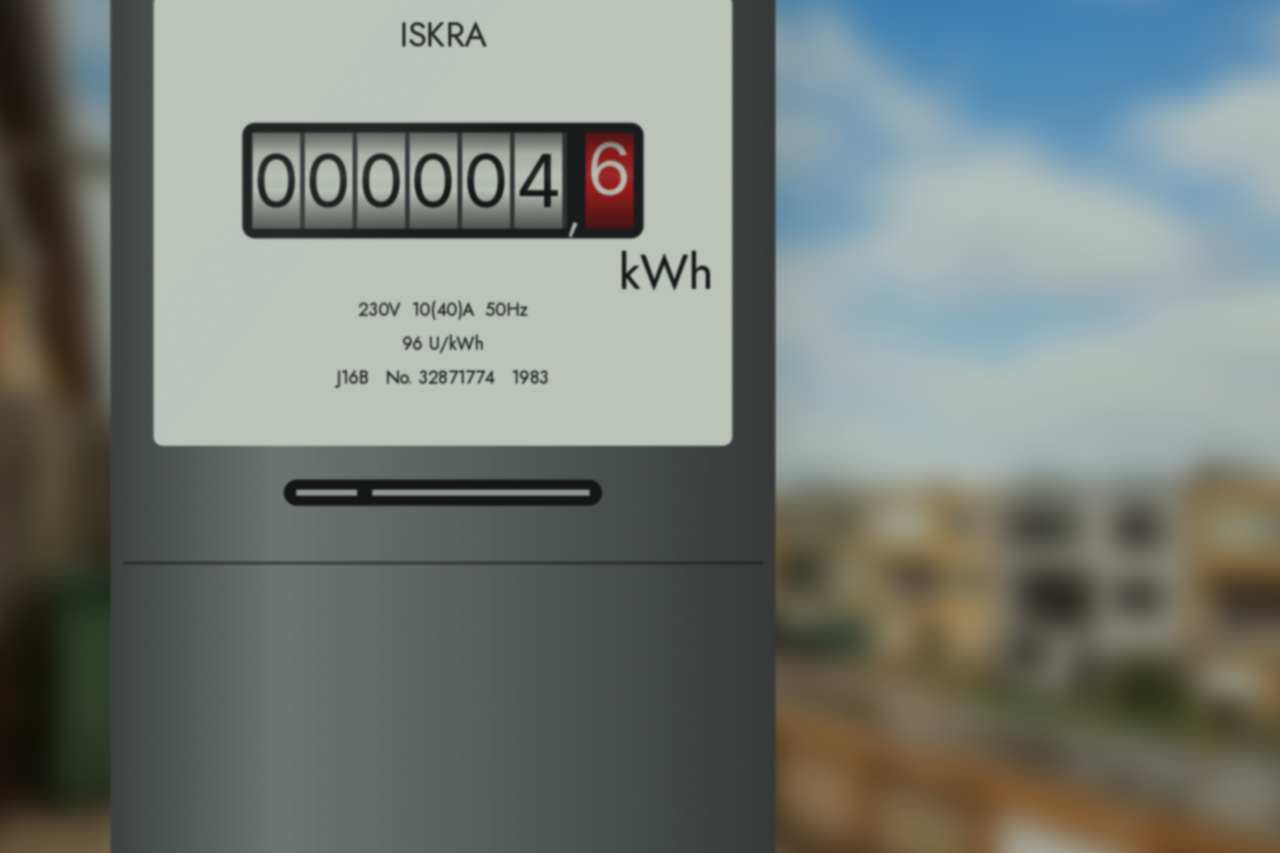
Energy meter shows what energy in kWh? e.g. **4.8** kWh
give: **4.6** kWh
